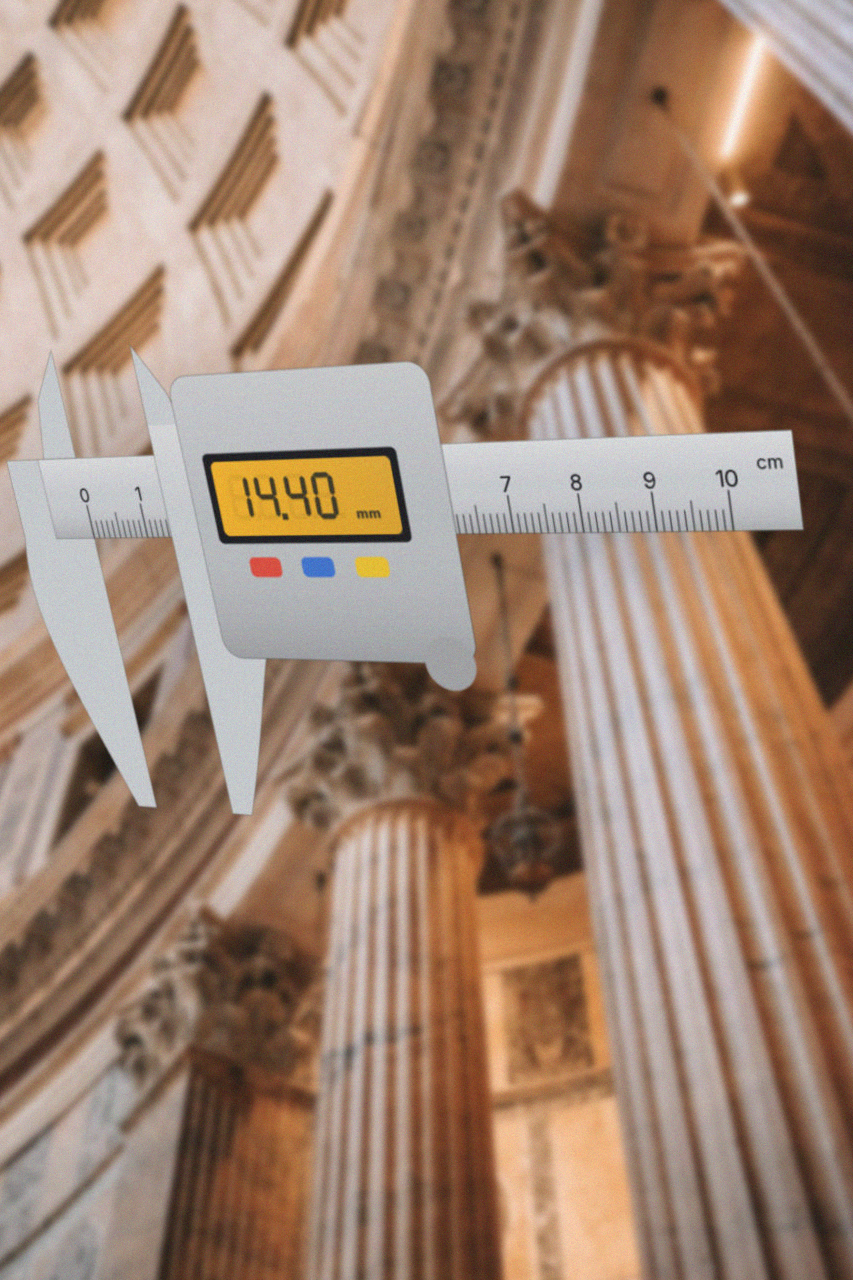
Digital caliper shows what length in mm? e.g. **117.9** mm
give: **14.40** mm
